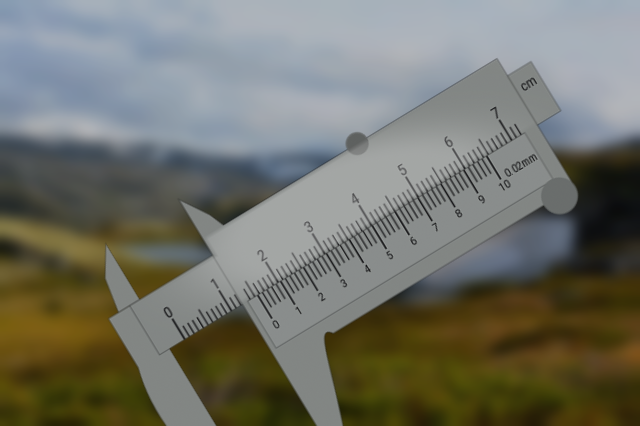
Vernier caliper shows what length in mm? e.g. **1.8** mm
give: **15.6** mm
